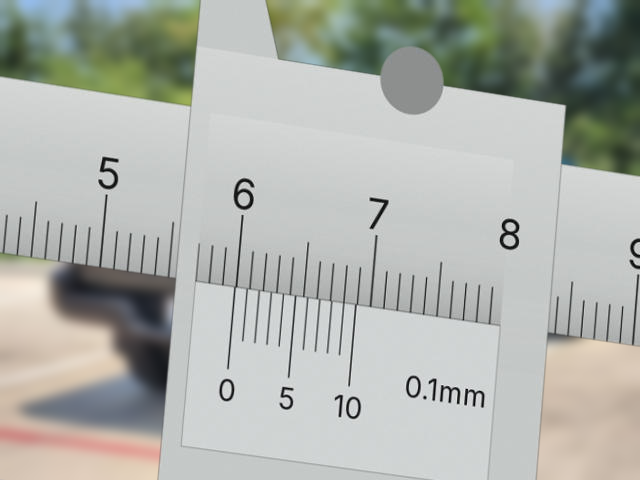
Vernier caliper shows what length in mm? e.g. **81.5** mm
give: **59.9** mm
